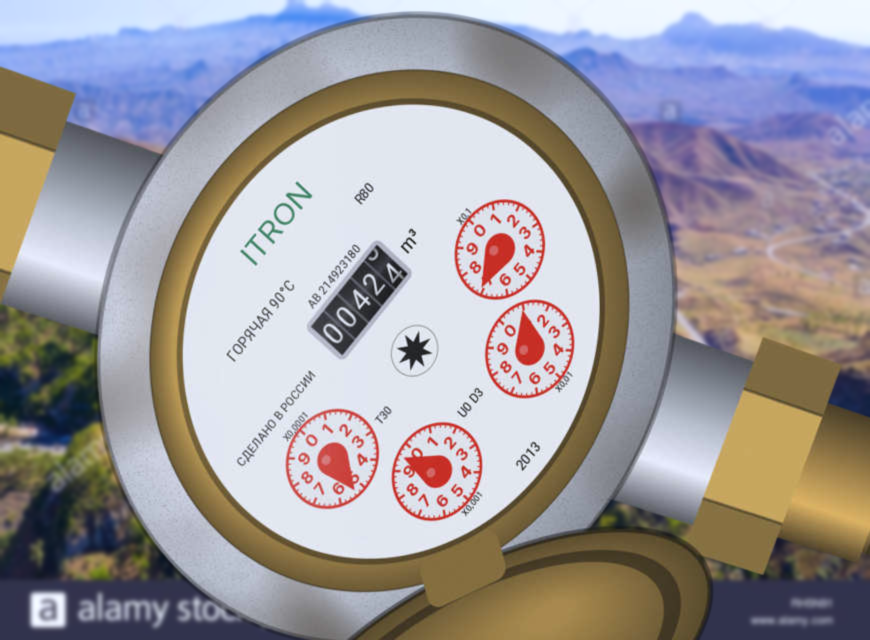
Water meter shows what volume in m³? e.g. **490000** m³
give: **423.7095** m³
